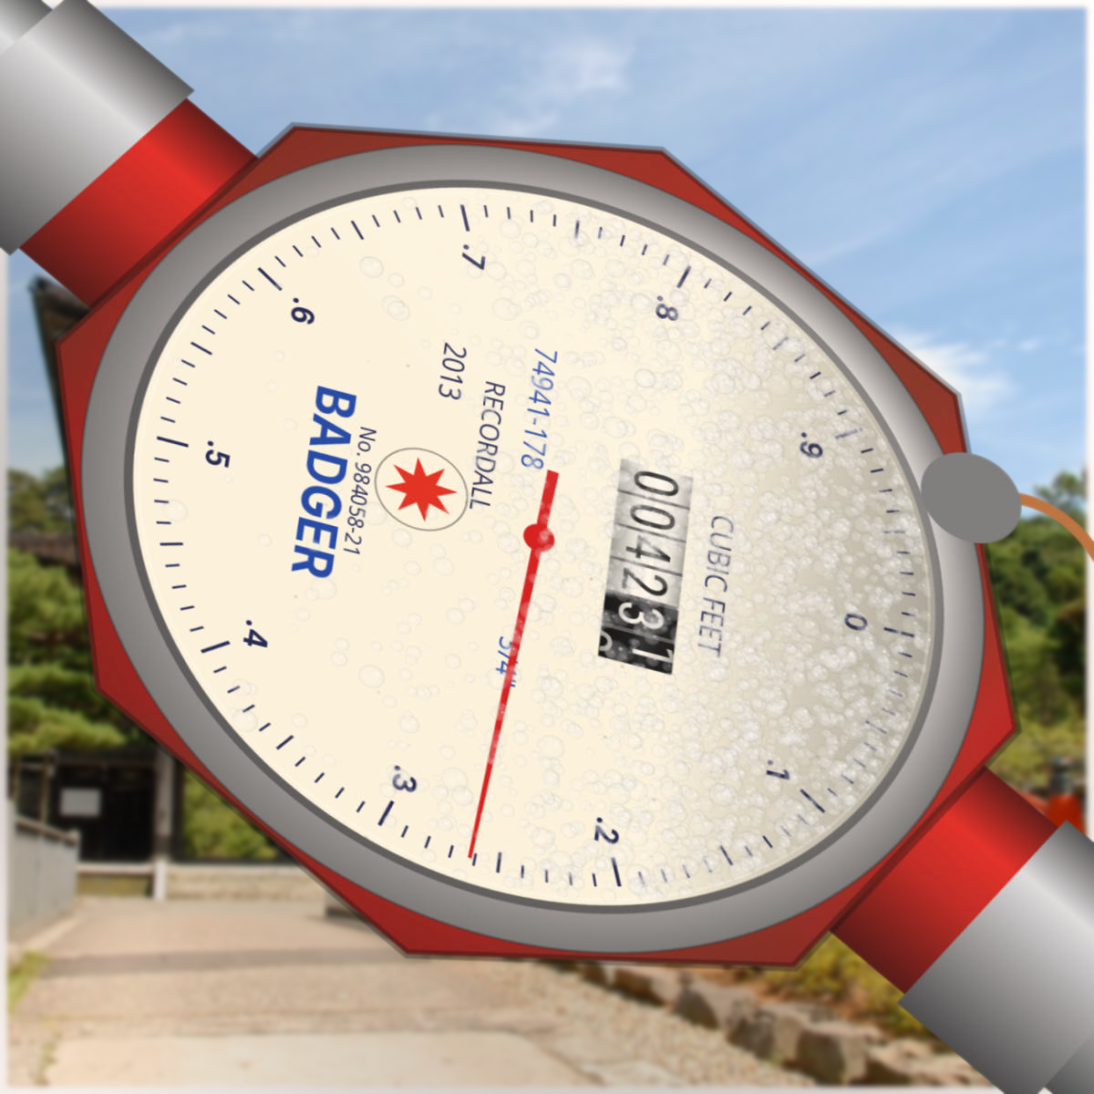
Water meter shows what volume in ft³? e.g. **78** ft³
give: **4231.26** ft³
